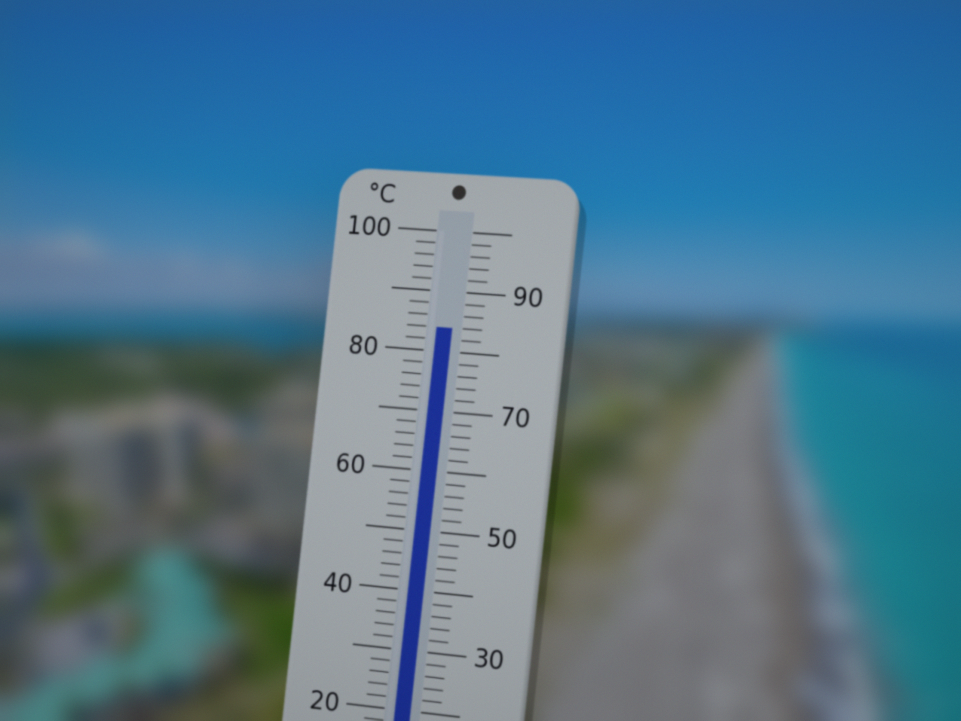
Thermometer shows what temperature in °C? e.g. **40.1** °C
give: **84** °C
